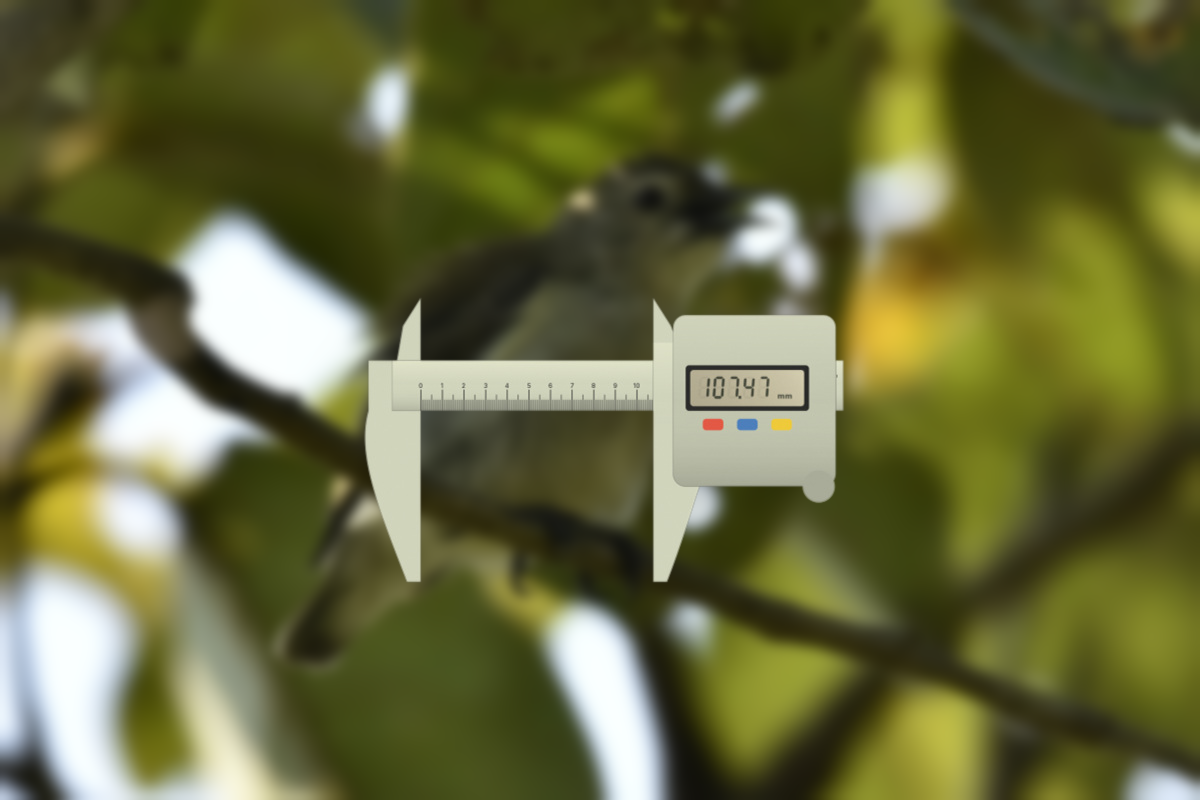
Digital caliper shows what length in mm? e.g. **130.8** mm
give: **107.47** mm
